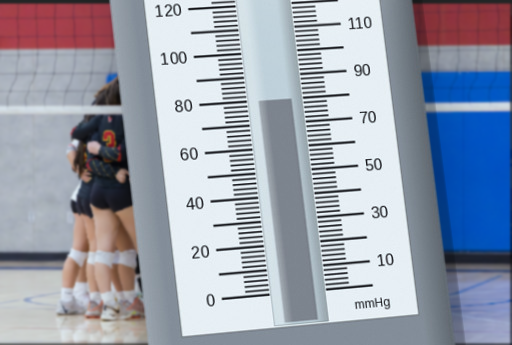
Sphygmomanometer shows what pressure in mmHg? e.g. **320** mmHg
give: **80** mmHg
